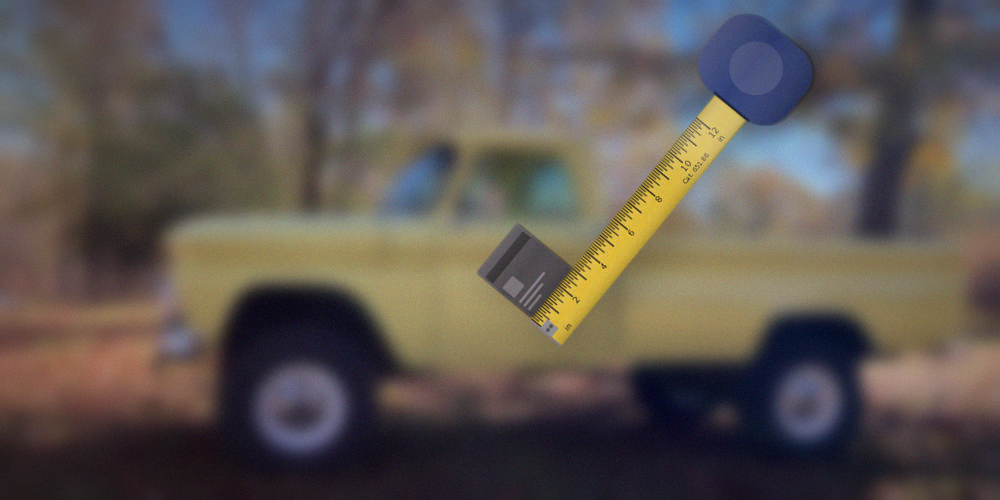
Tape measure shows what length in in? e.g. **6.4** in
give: **3** in
